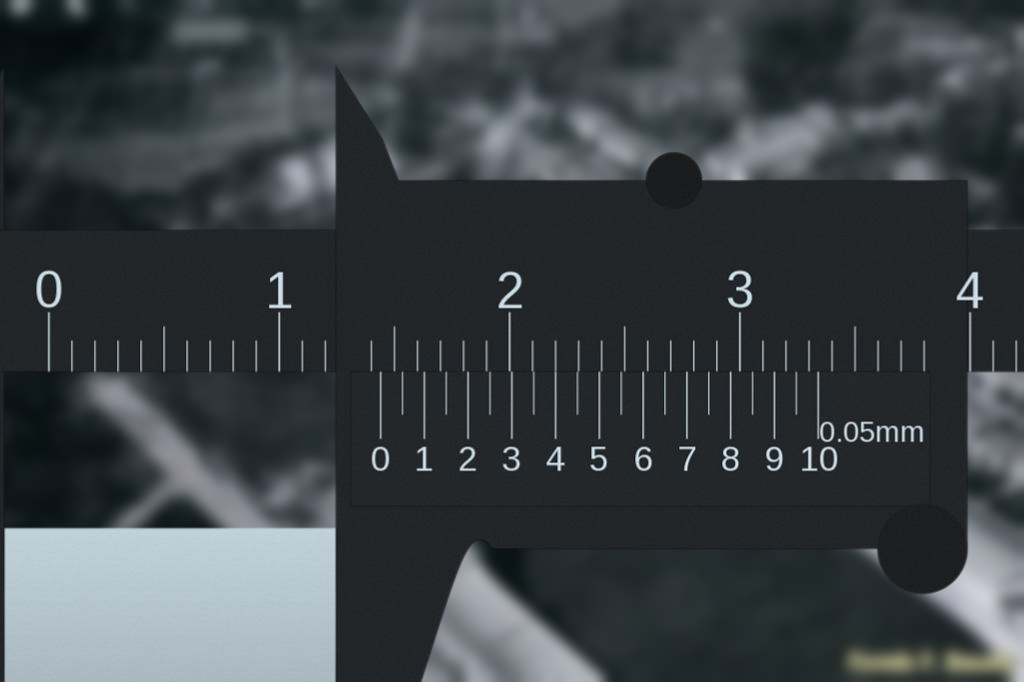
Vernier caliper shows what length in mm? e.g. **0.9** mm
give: **14.4** mm
